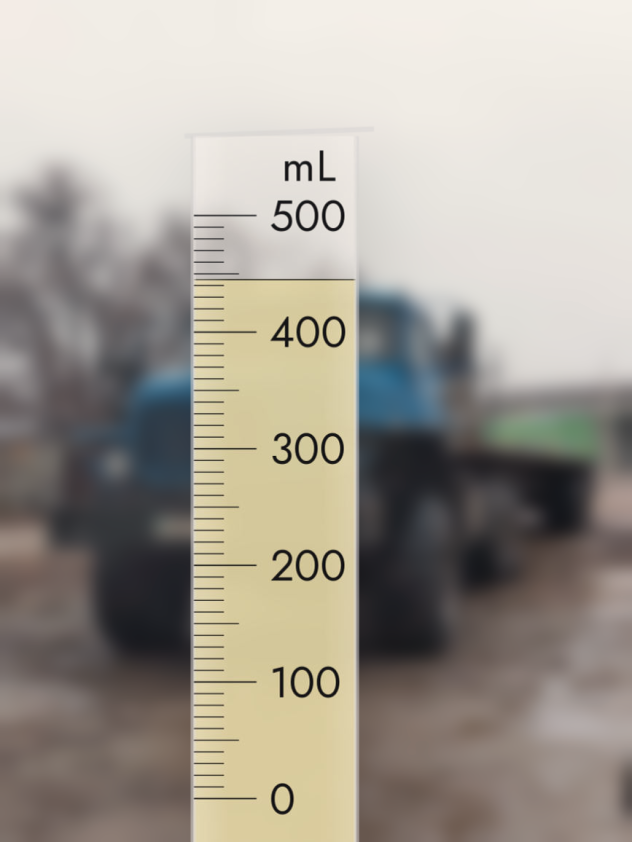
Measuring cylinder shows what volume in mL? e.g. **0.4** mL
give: **445** mL
